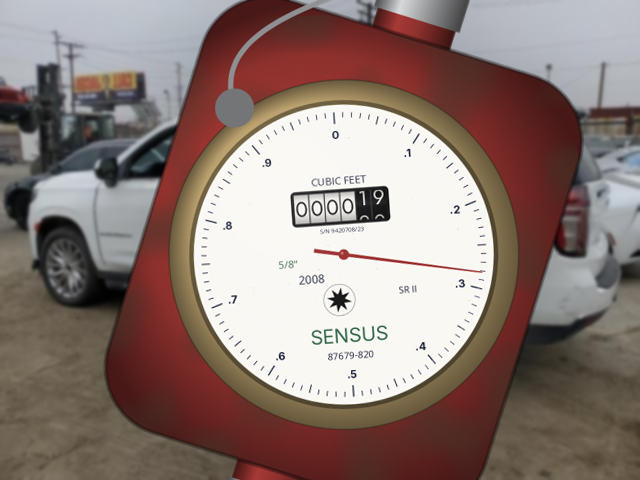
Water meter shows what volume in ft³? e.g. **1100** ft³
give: **19.28** ft³
